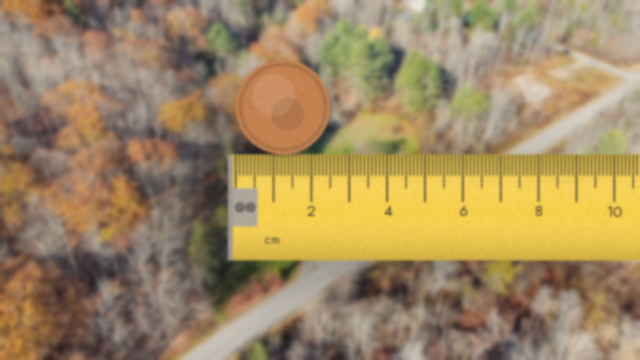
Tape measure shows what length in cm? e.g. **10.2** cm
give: **2.5** cm
